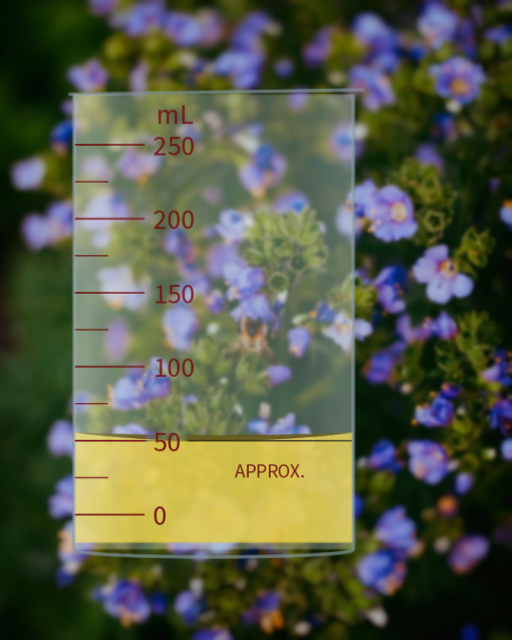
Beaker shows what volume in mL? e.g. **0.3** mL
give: **50** mL
